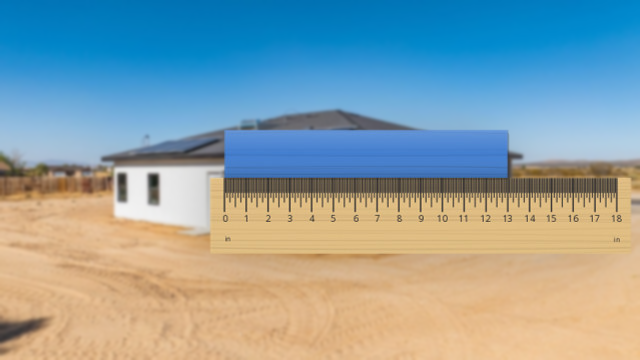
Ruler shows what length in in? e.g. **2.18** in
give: **13** in
